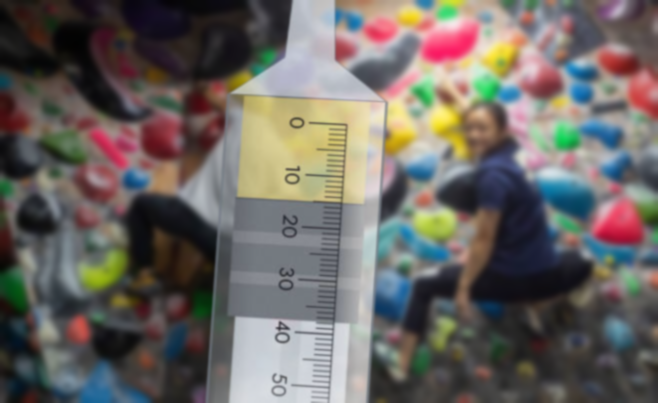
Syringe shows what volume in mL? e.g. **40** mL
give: **15** mL
